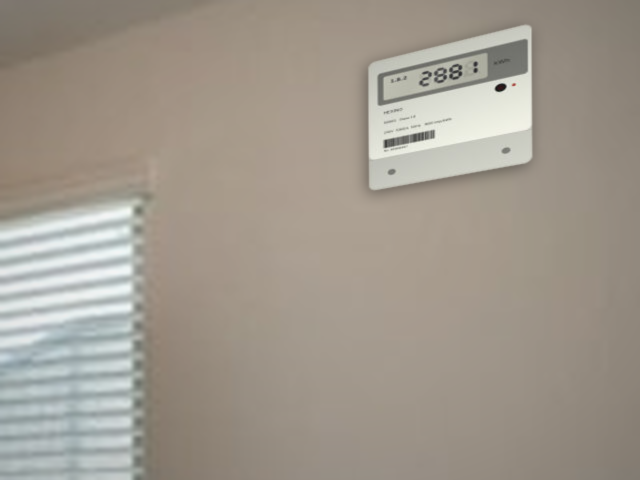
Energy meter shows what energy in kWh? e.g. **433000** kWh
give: **2881** kWh
